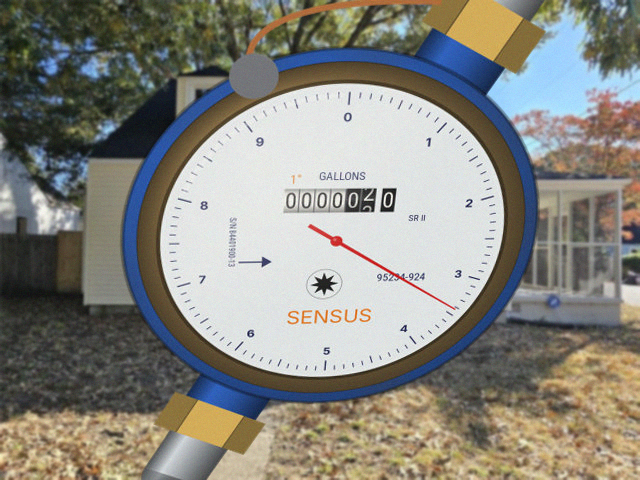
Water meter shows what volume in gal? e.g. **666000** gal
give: **23.4** gal
